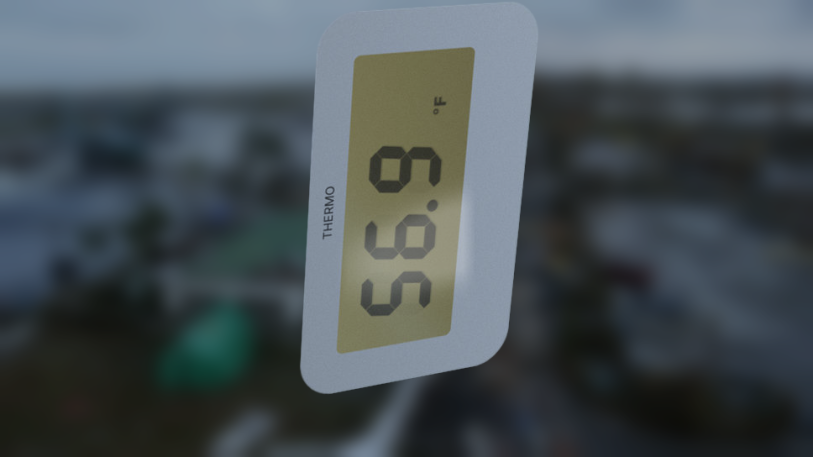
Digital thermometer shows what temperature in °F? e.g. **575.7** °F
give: **56.9** °F
